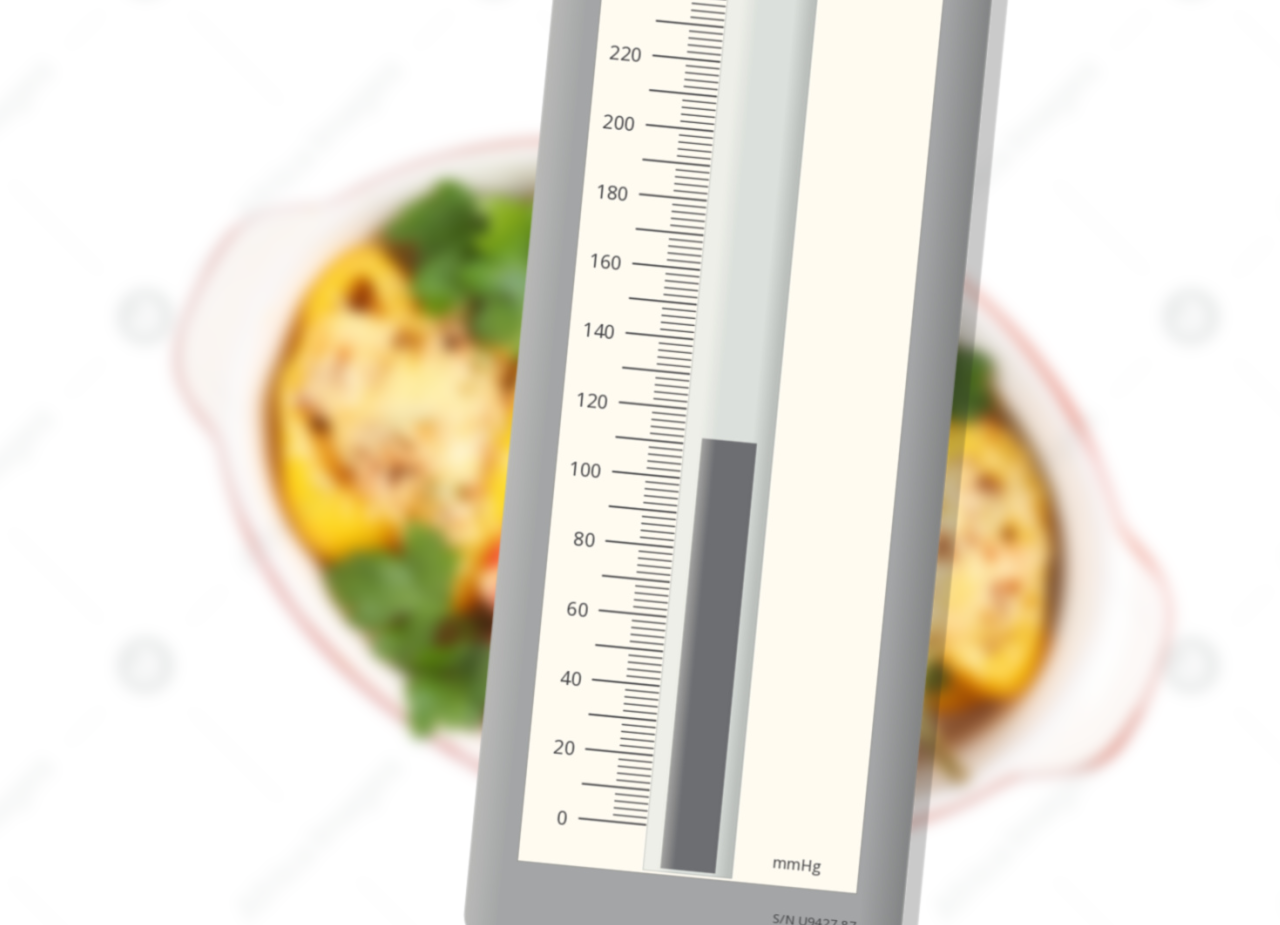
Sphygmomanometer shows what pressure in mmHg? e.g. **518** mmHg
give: **112** mmHg
